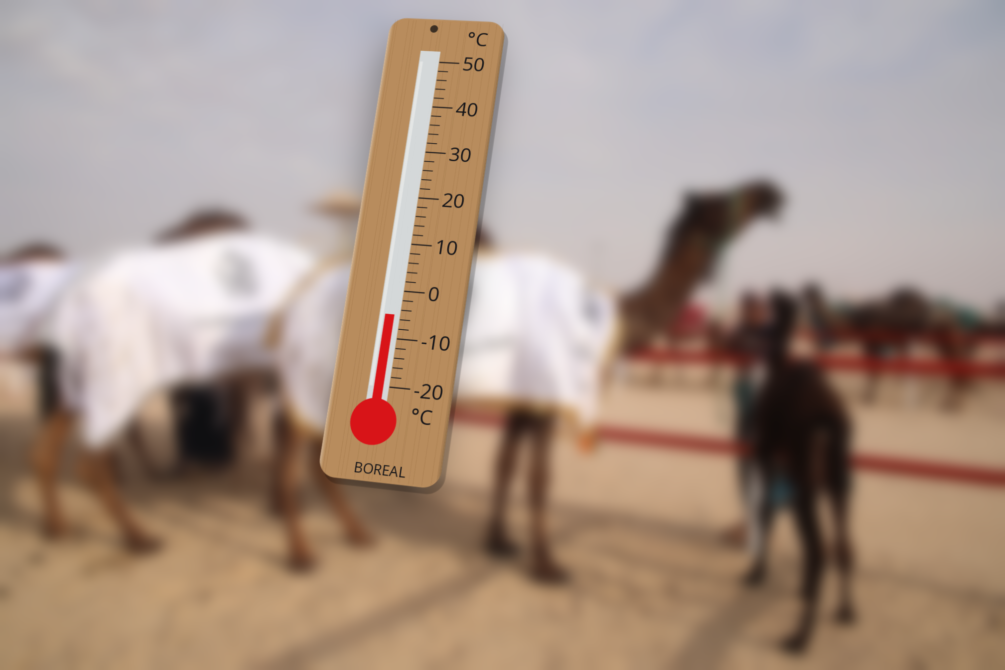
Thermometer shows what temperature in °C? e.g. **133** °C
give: **-5** °C
